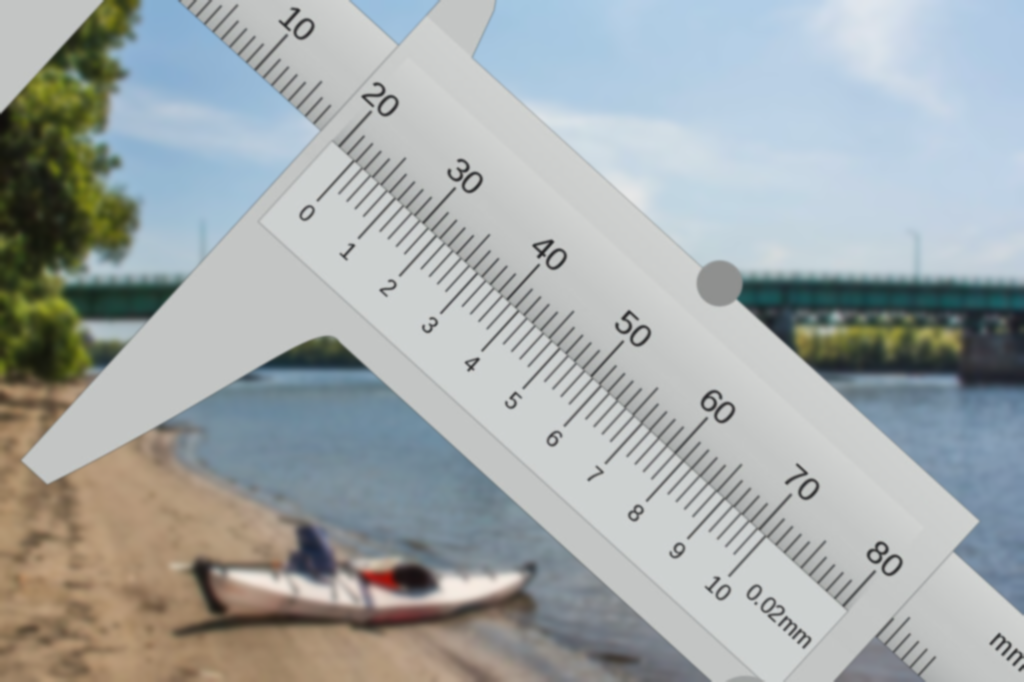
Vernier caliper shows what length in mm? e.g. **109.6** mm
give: **21.8** mm
